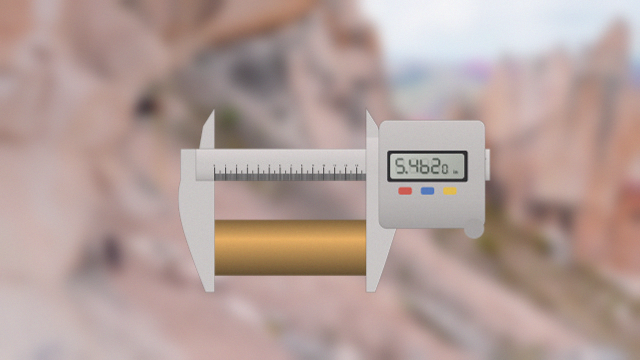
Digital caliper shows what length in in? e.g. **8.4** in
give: **5.4620** in
